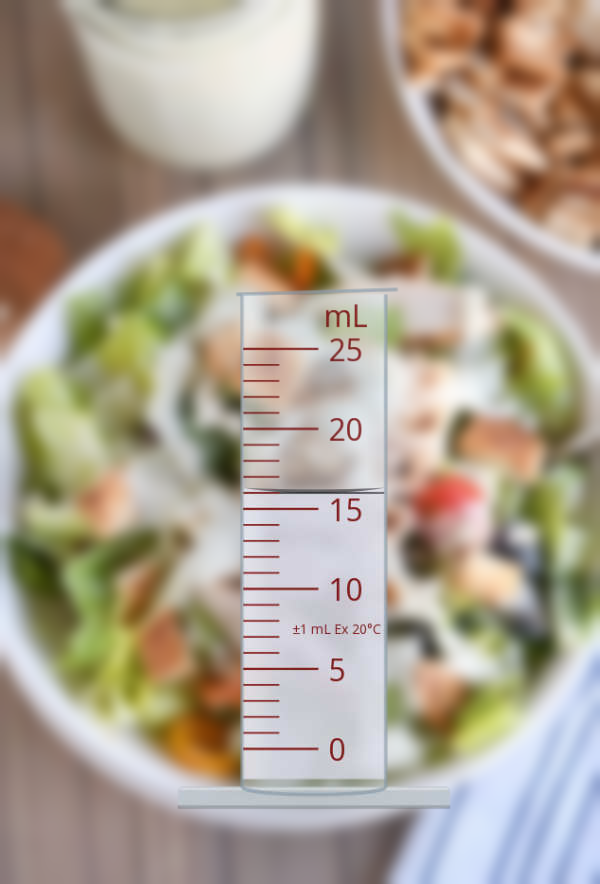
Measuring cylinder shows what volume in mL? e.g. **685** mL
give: **16** mL
